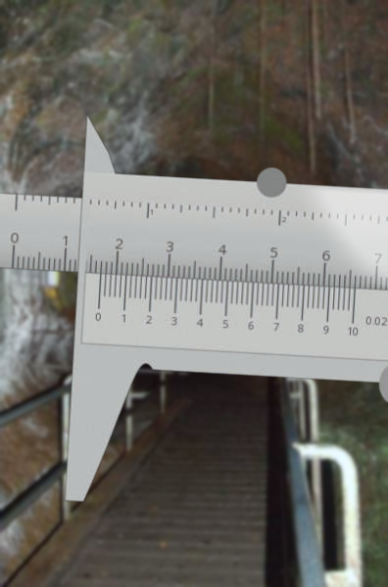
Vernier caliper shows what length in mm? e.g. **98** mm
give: **17.0** mm
